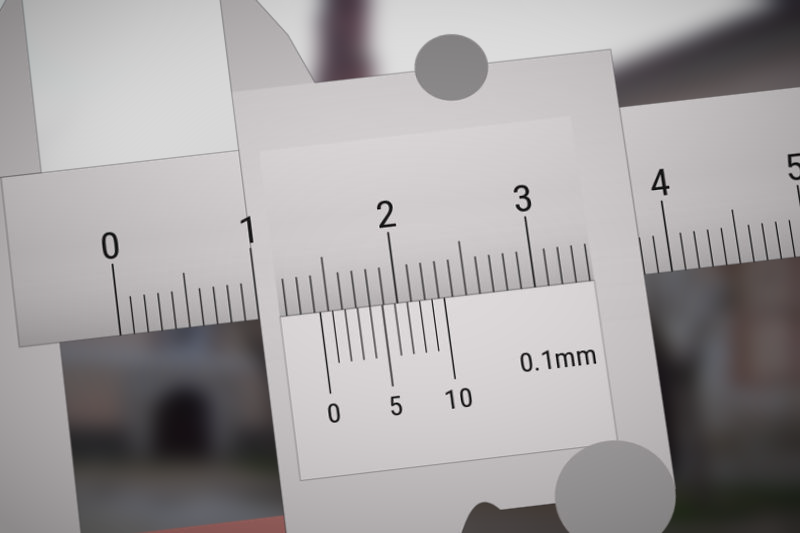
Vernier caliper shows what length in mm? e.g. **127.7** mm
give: **14.4** mm
